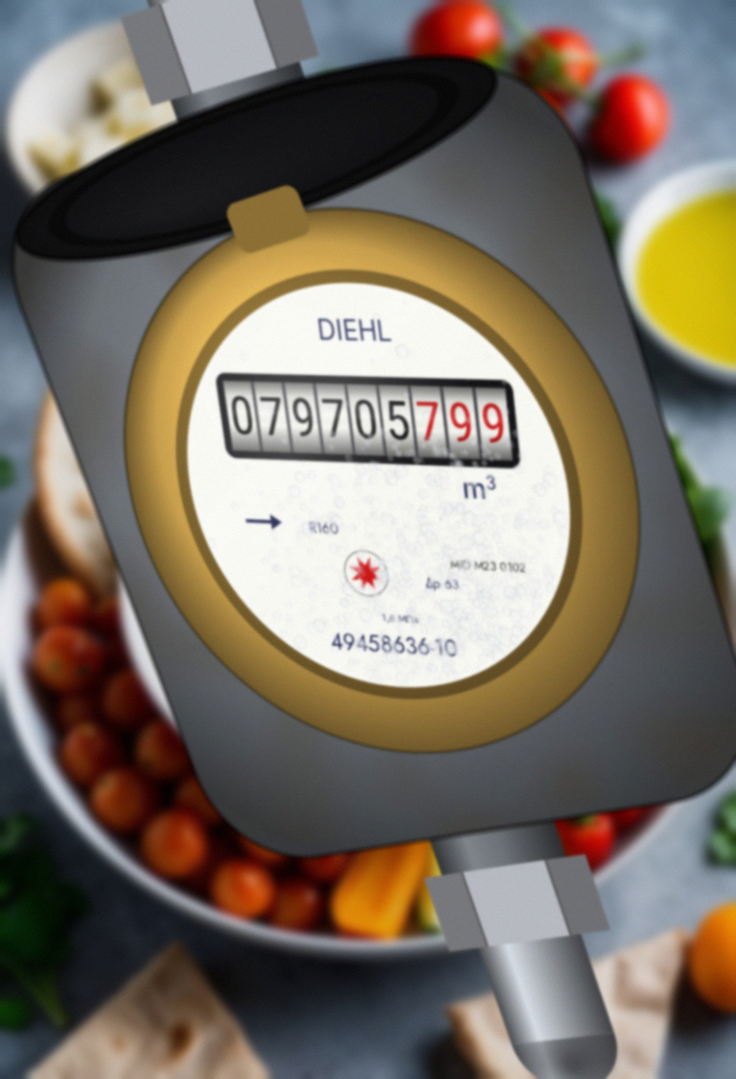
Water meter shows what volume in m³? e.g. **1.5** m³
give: **79705.799** m³
